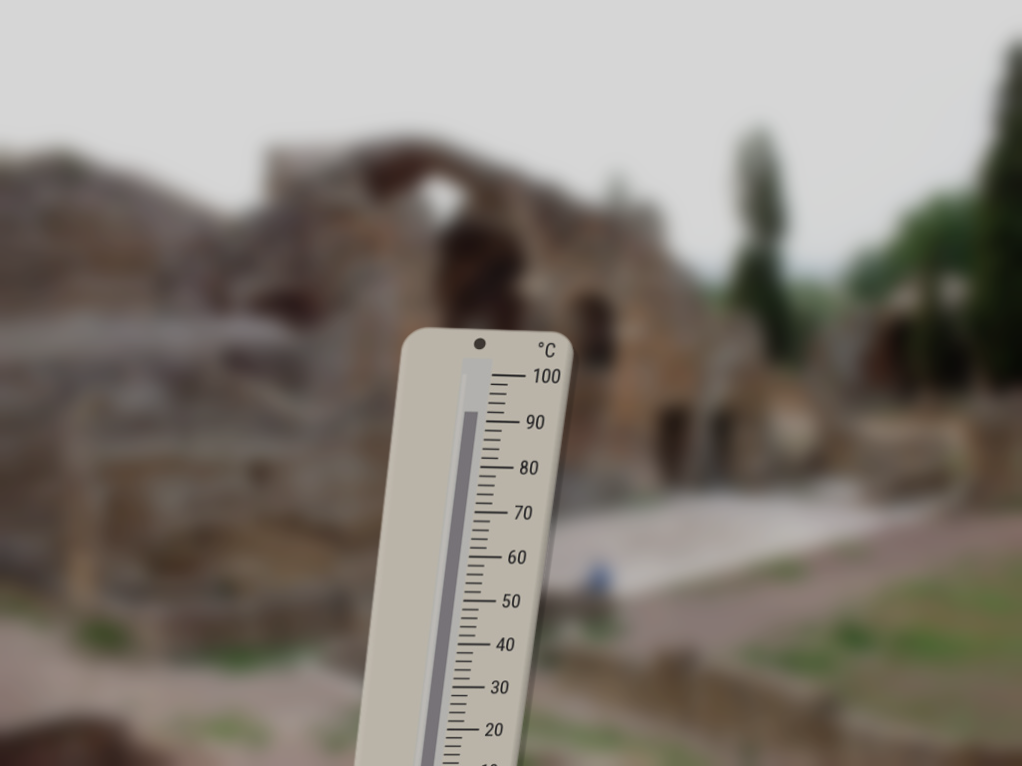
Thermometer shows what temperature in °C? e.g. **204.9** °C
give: **92** °C
